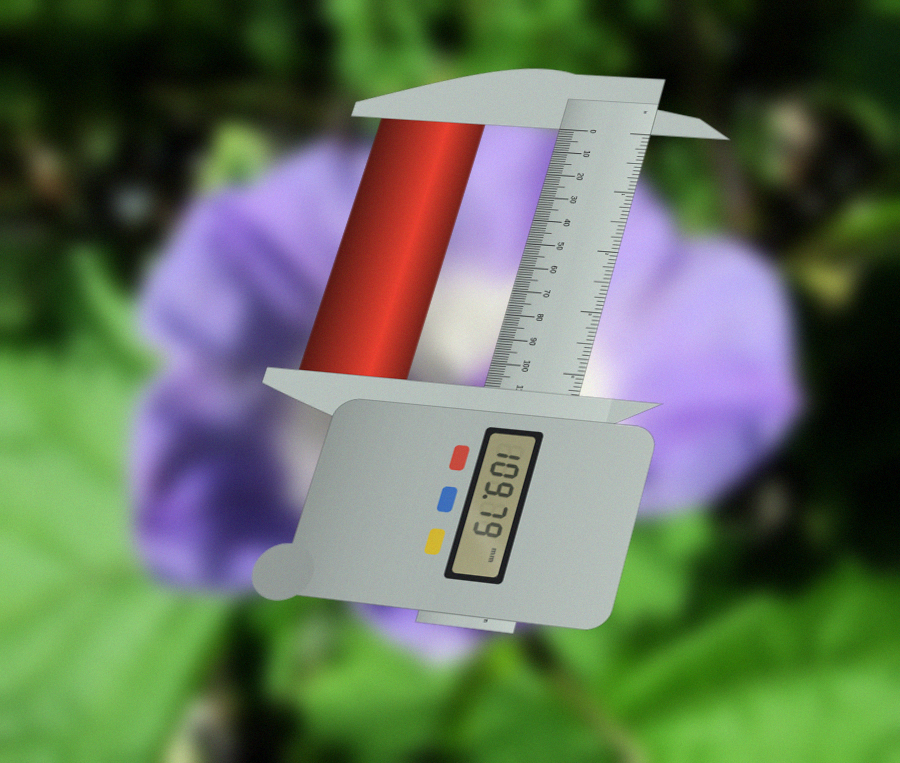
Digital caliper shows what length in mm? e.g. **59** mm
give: **109.79** mm
